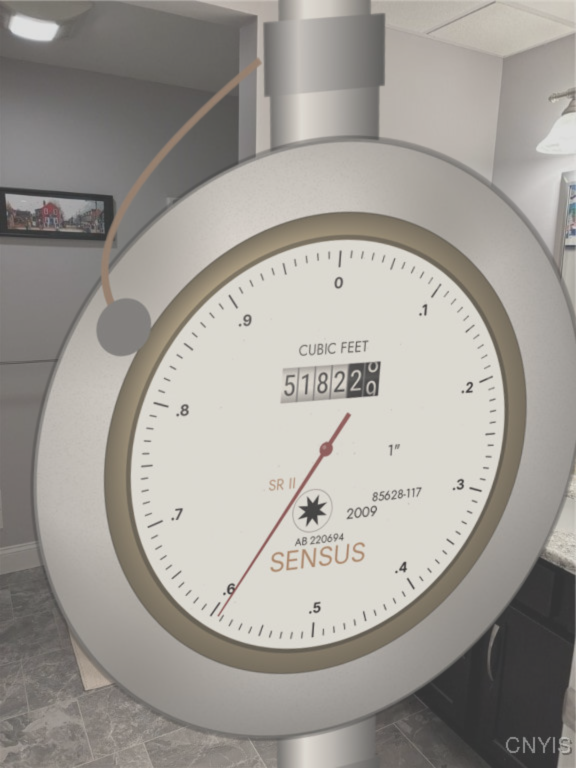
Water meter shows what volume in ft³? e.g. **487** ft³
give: **518228.59** ft³
